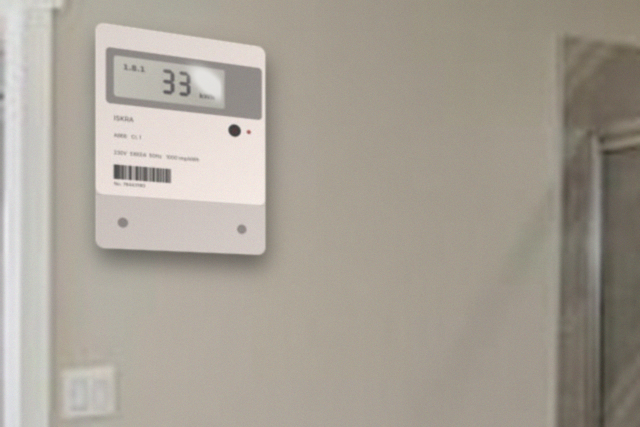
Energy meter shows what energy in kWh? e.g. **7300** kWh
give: **33** kWh
